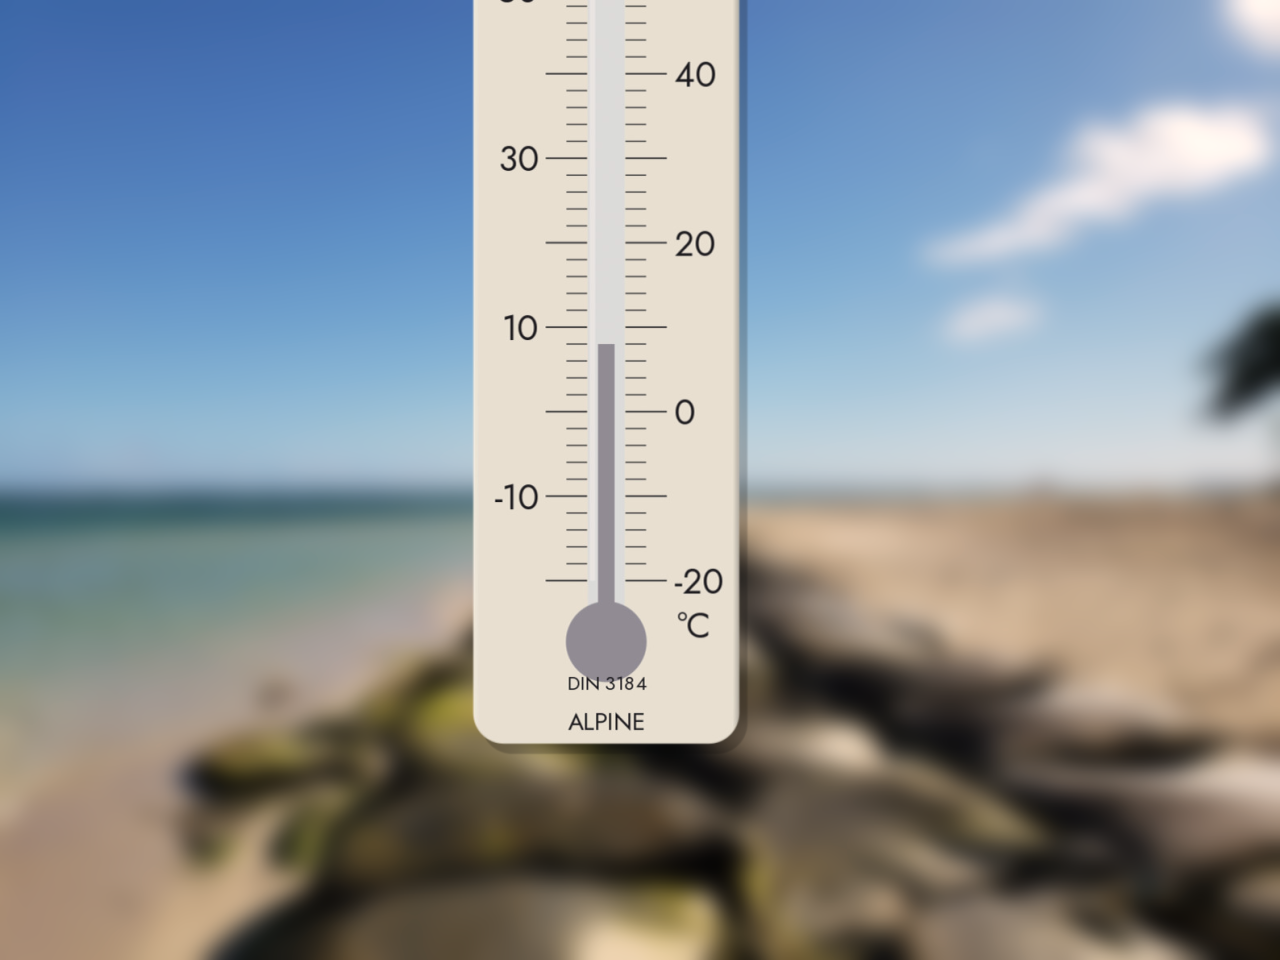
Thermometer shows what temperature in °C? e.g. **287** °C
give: **8** °C
